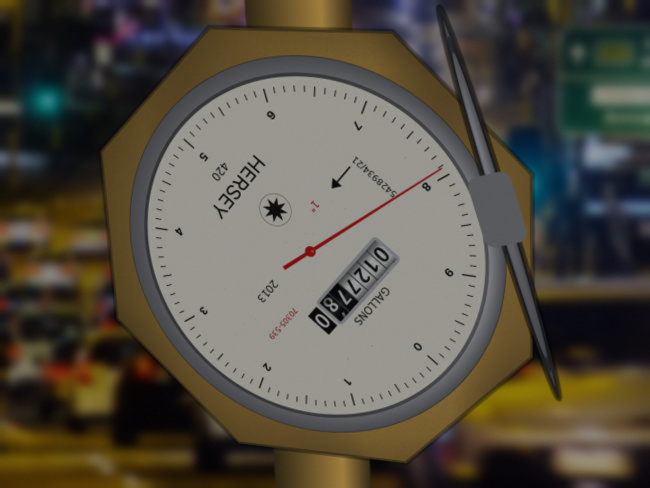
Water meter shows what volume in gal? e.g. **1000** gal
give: **127777.9** gal
